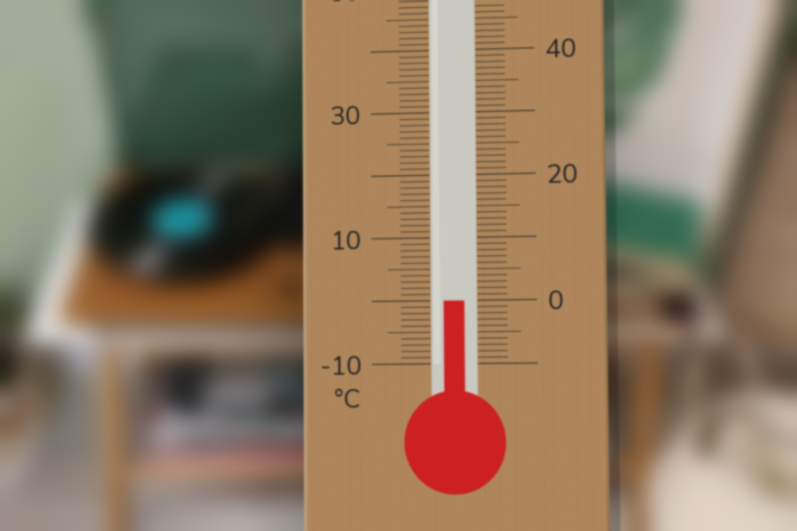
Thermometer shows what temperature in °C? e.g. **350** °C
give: **0** °C
